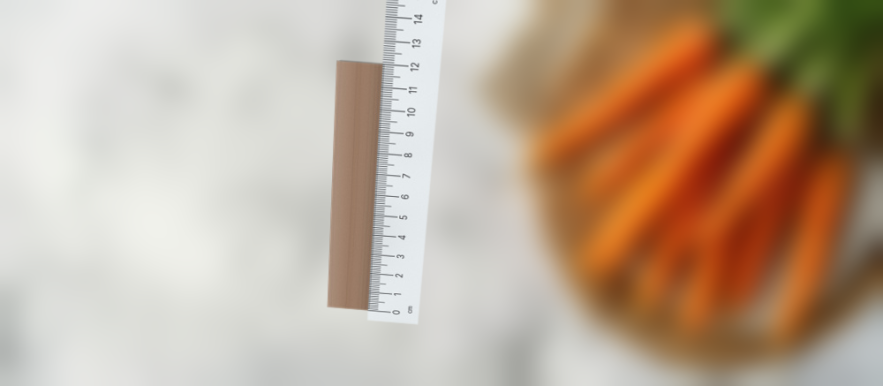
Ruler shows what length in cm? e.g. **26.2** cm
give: **12** cm
